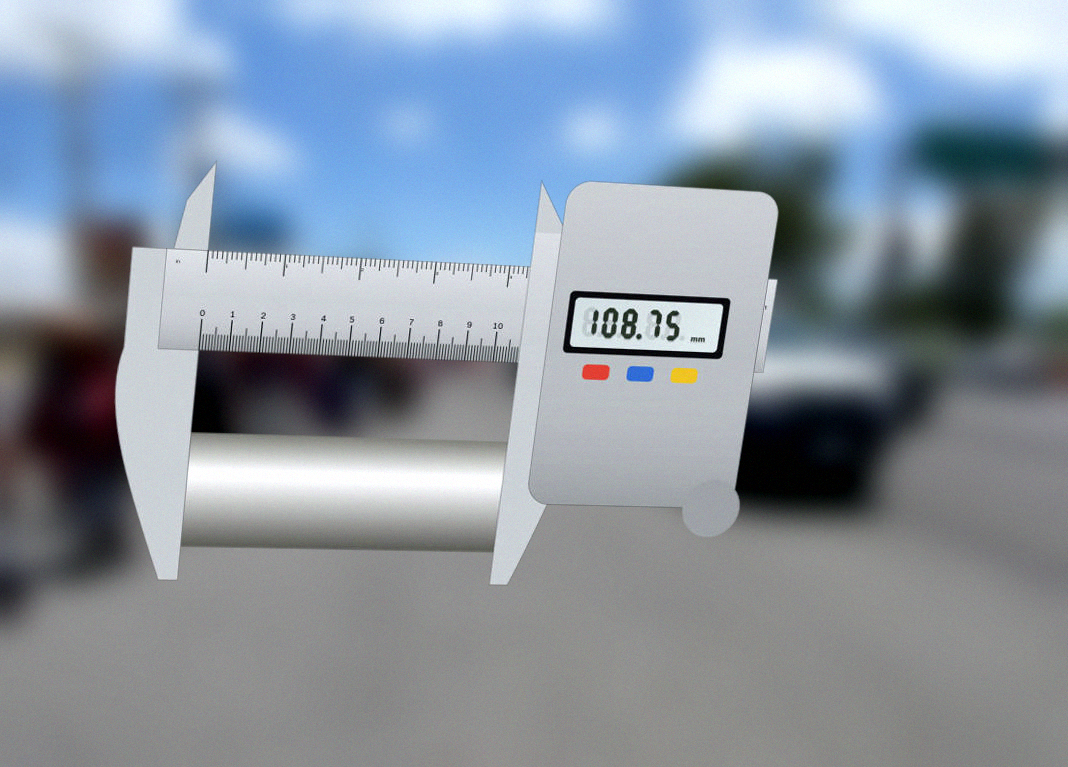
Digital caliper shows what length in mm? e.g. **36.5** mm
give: **108.75** mm
